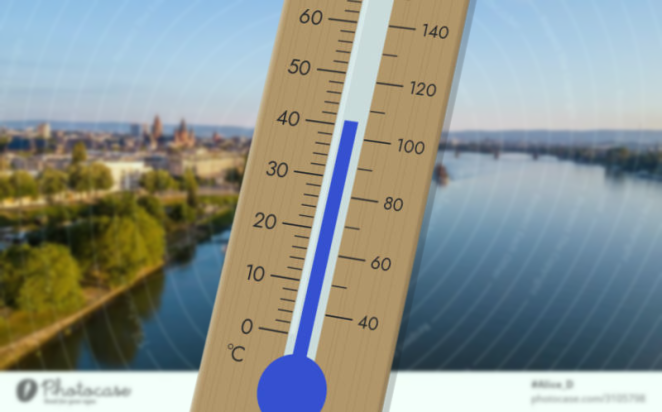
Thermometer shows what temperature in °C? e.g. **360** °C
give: **41** °C
